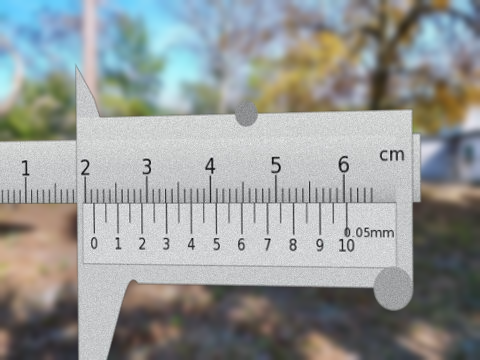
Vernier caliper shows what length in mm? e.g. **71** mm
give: **21.4** mm
